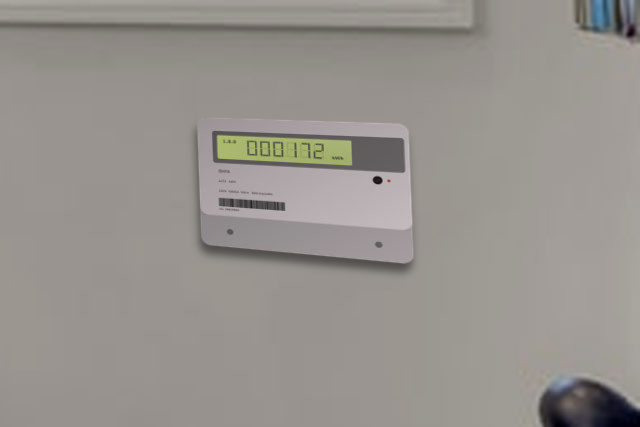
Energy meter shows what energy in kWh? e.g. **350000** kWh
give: **172** kWh
